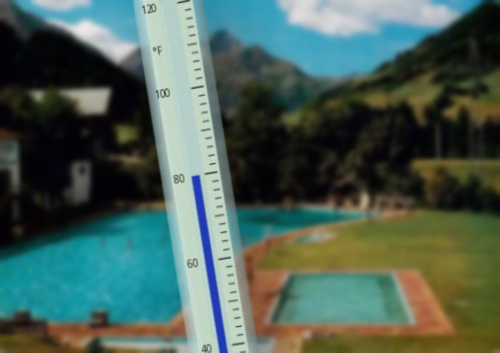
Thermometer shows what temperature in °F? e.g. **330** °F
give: **80** °F
